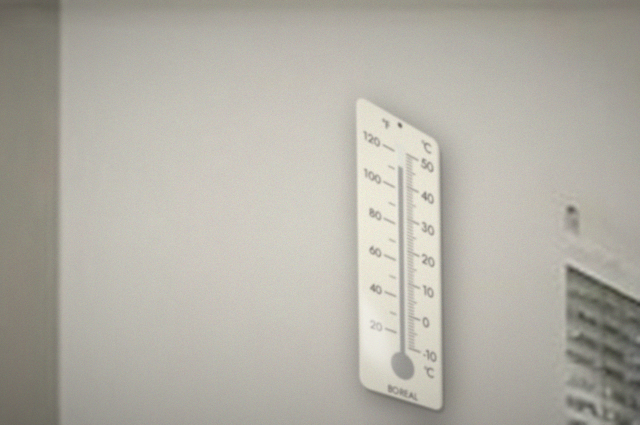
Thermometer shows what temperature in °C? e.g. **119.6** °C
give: **45** °C
